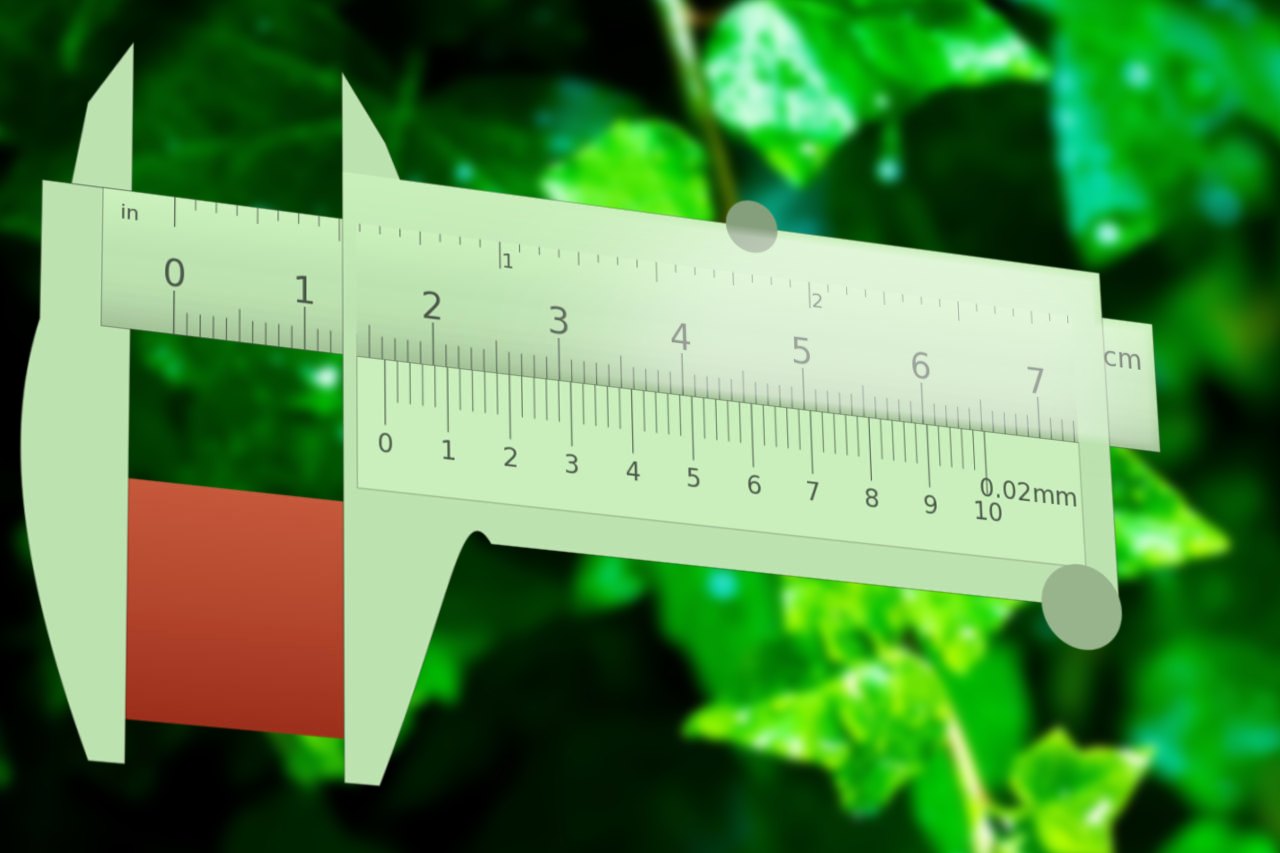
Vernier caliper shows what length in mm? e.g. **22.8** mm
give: **16.2** mm
